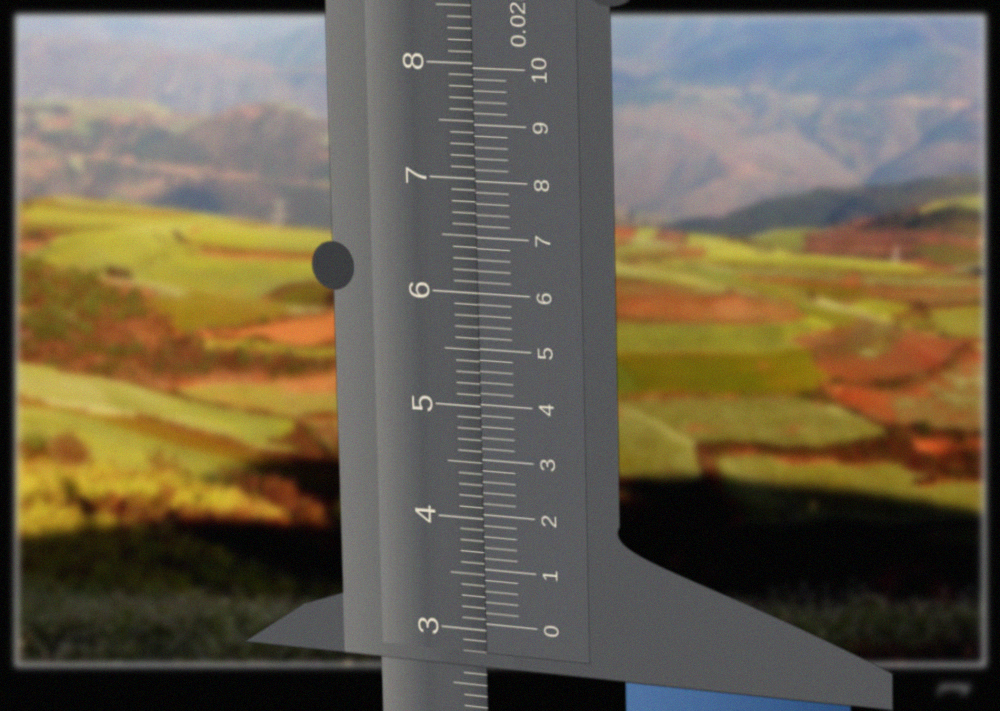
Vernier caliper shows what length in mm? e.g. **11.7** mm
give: **30.6** mm
